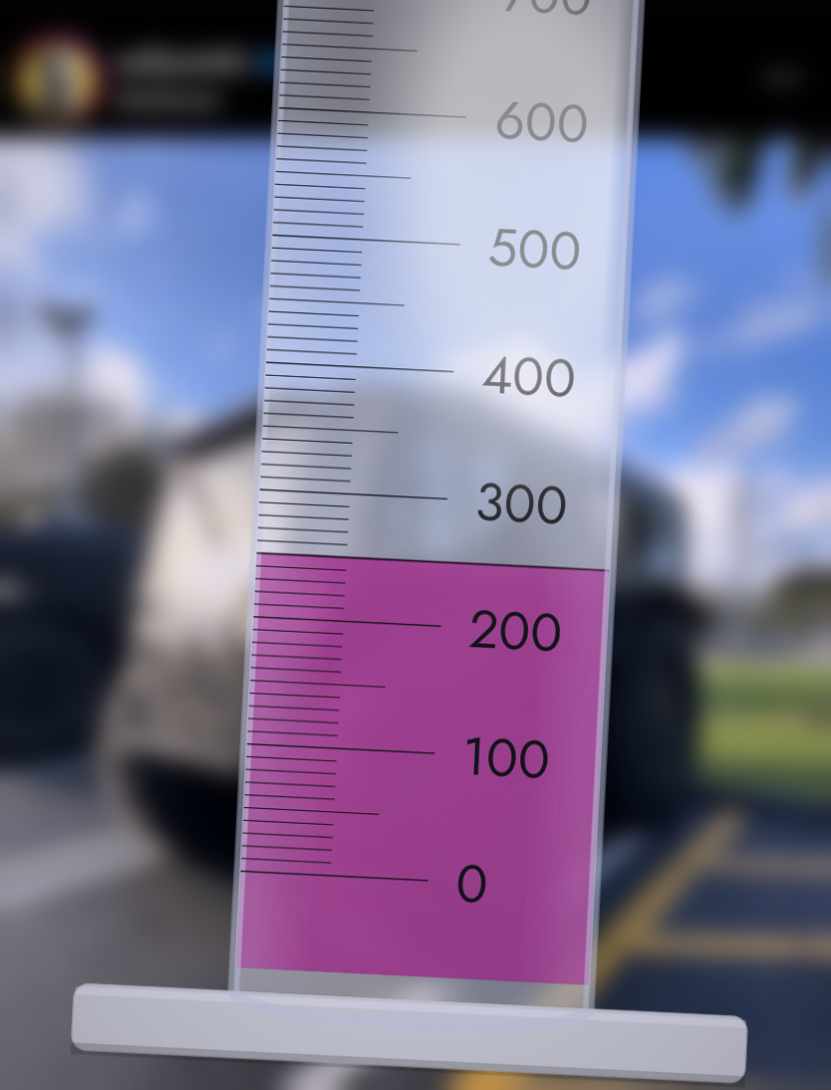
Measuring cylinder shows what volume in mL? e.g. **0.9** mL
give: **250** mL
